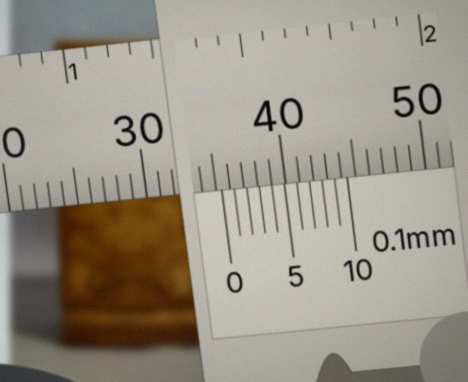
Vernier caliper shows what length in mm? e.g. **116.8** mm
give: **35.4** mm
